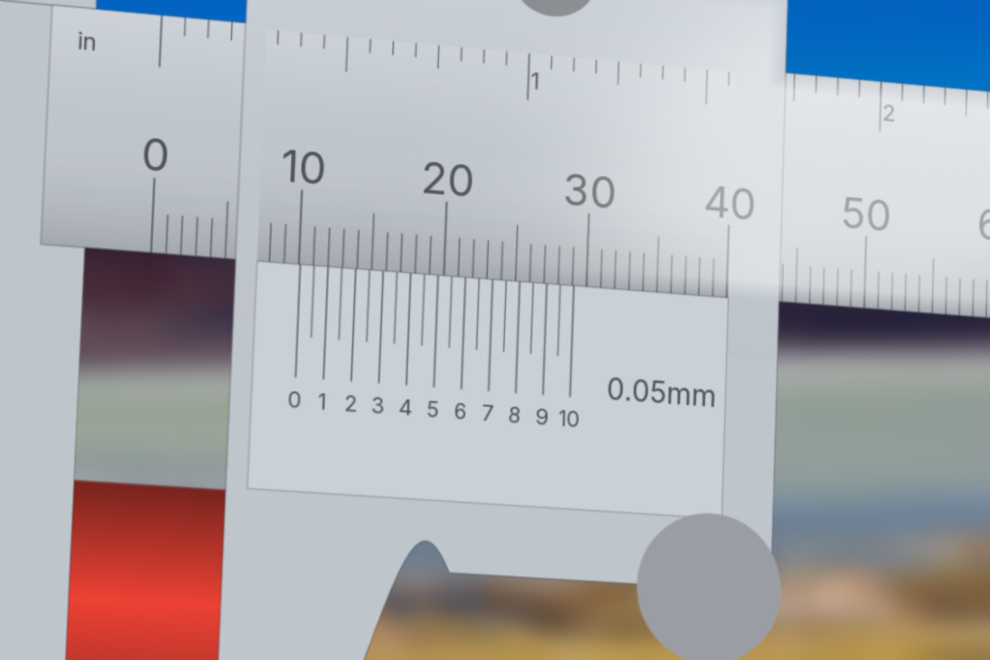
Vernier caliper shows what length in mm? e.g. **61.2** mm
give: **10.1** mm
